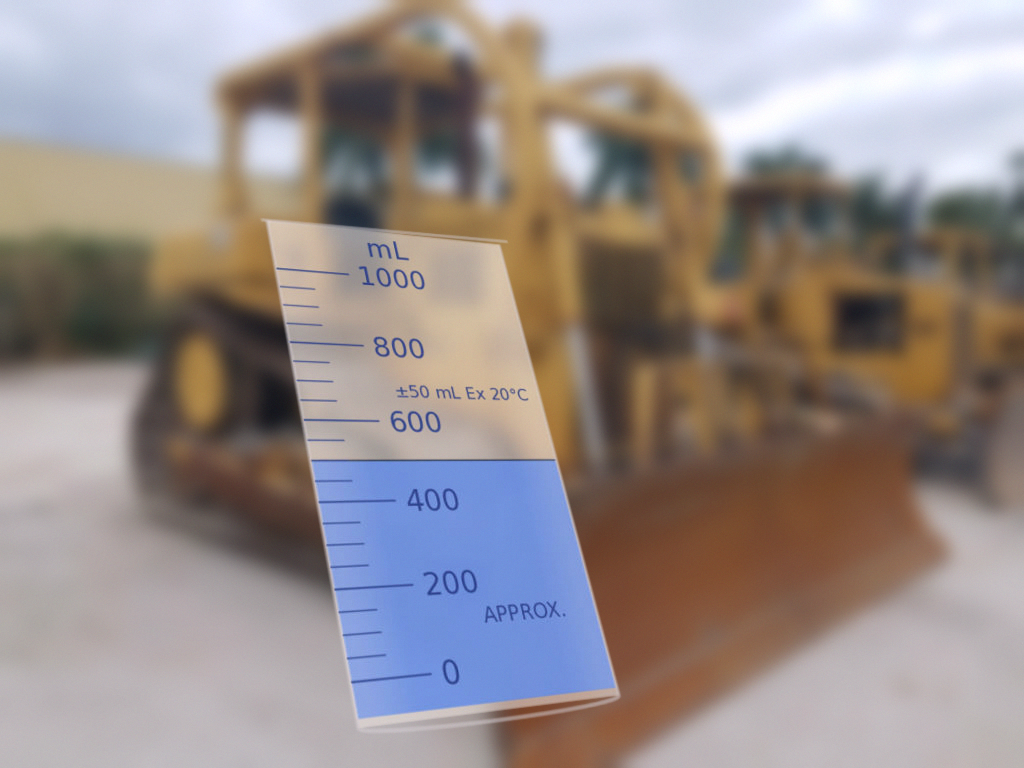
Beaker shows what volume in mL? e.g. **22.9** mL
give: **500** mL
